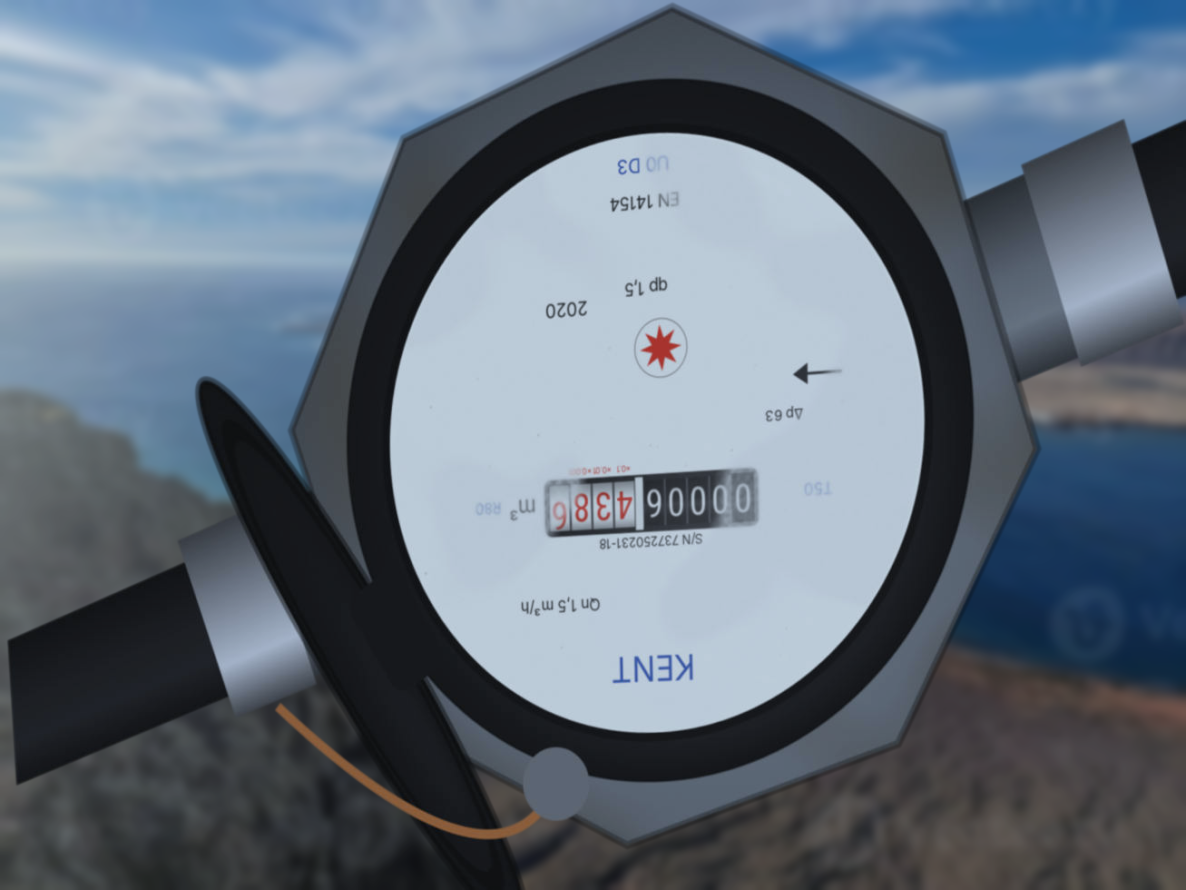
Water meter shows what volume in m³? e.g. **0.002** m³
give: **6.4386** m³
